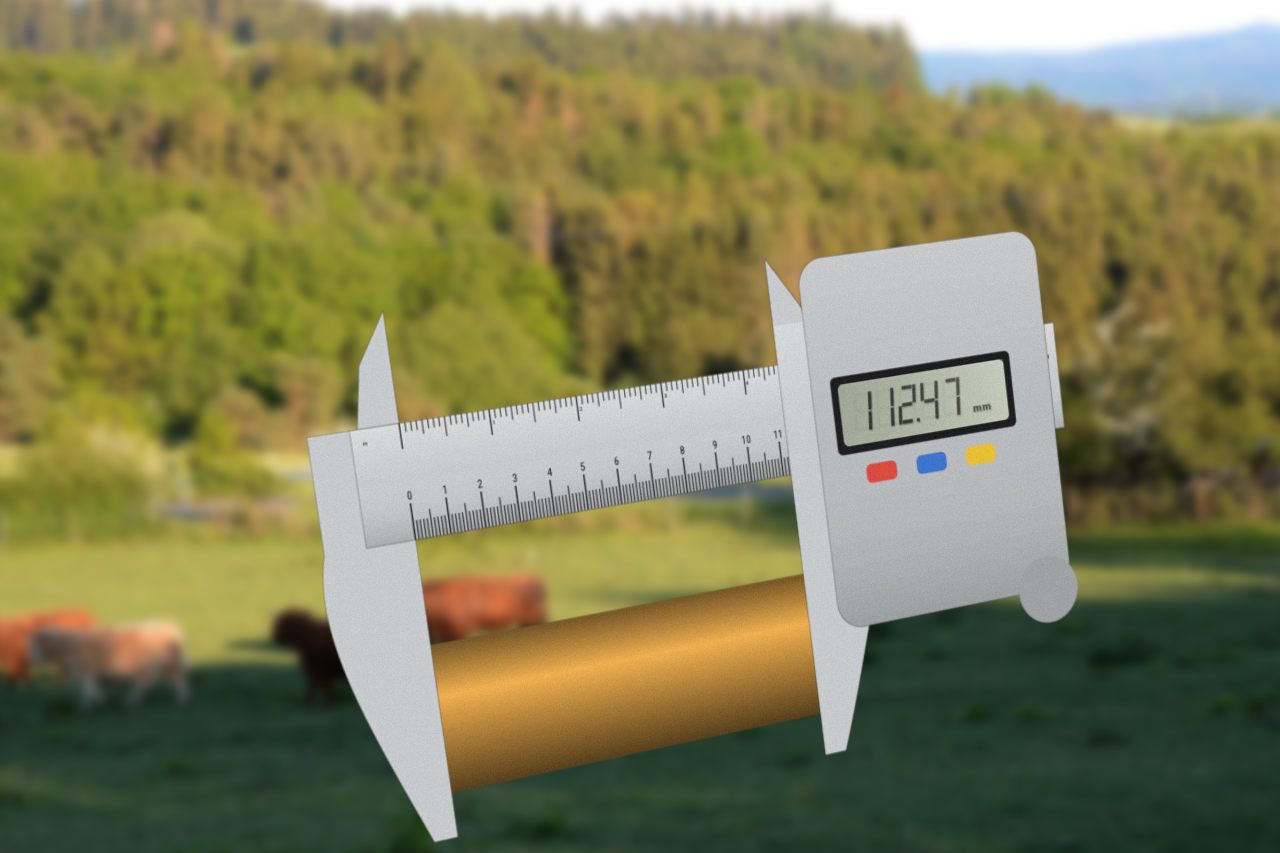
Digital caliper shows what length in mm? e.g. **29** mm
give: **112.47** mm
